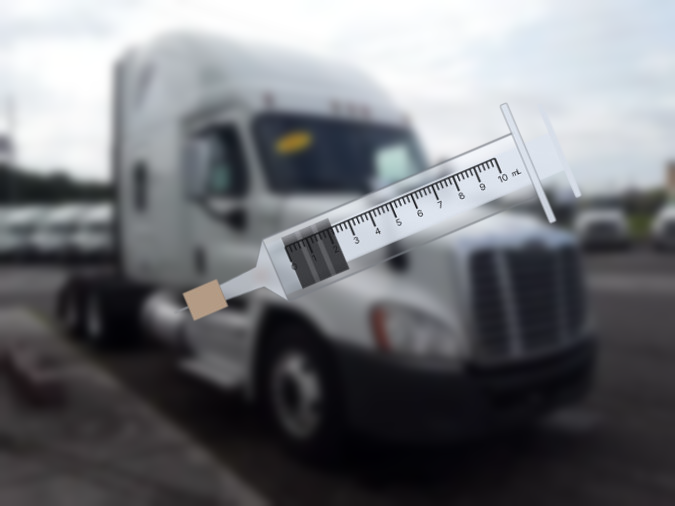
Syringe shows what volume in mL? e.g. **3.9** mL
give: **0** mL
